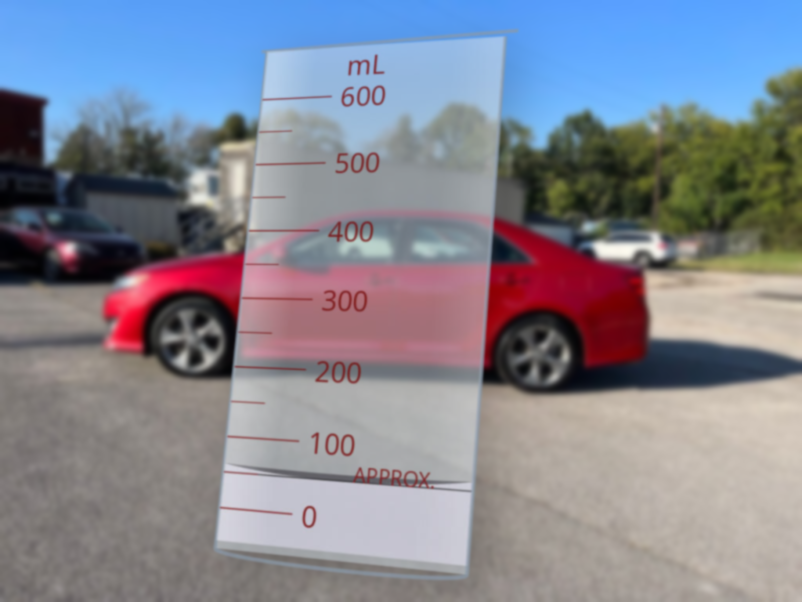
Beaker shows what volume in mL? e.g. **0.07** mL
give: **50** mL
